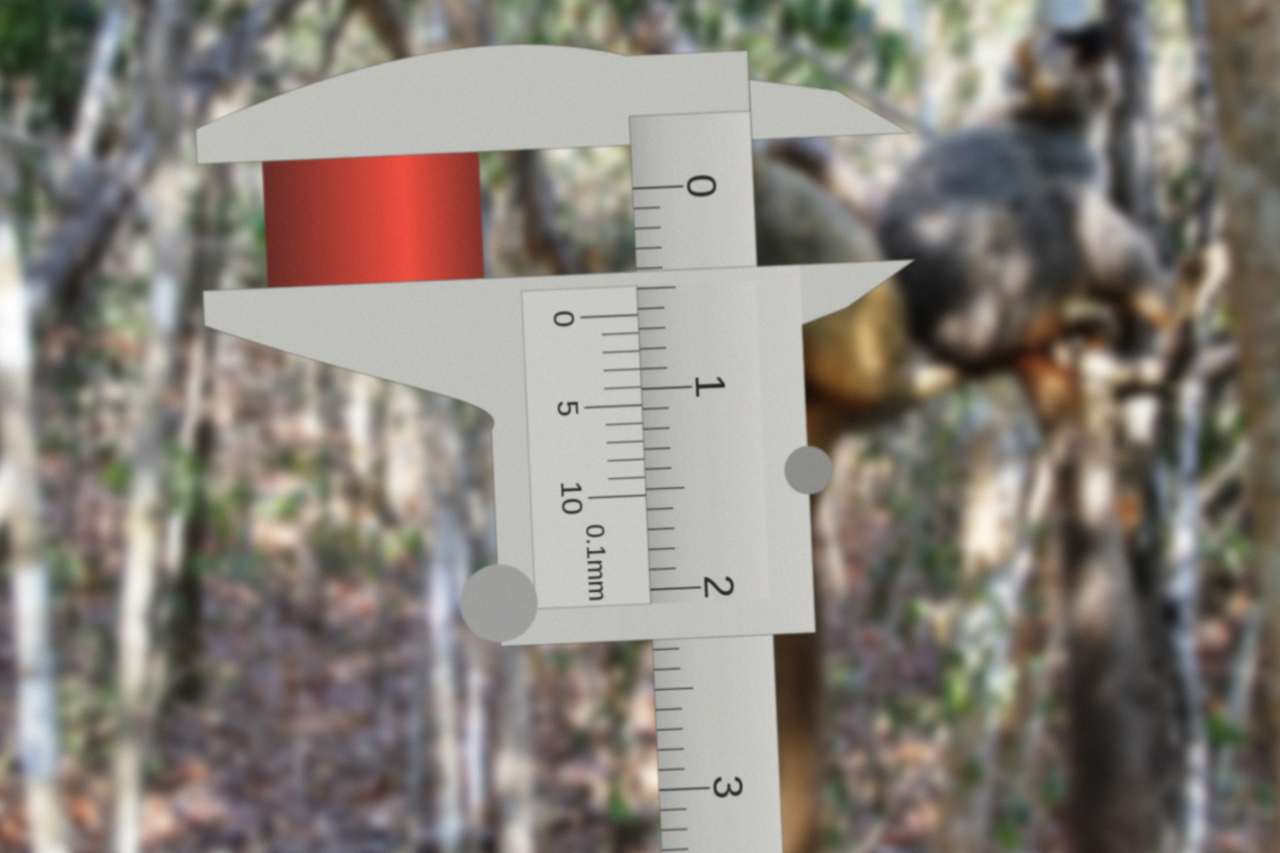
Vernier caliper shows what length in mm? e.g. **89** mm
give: **6.3** mm
